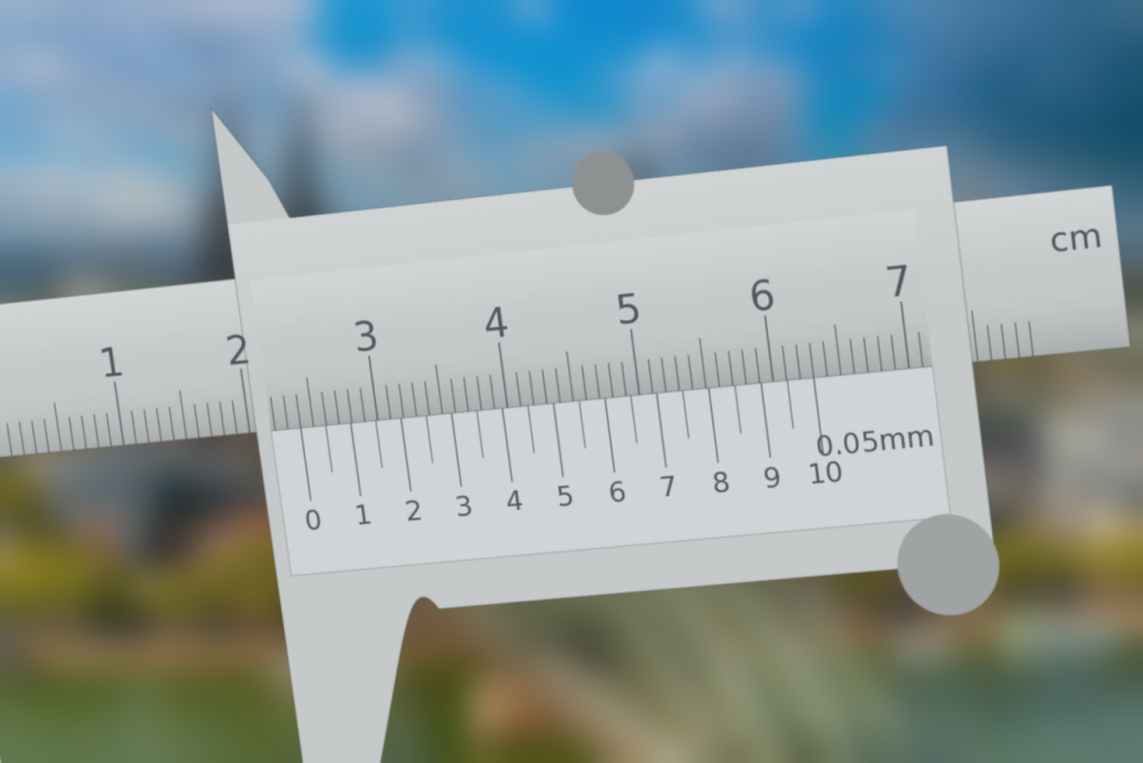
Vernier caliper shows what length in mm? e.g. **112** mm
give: **24.0** mm
